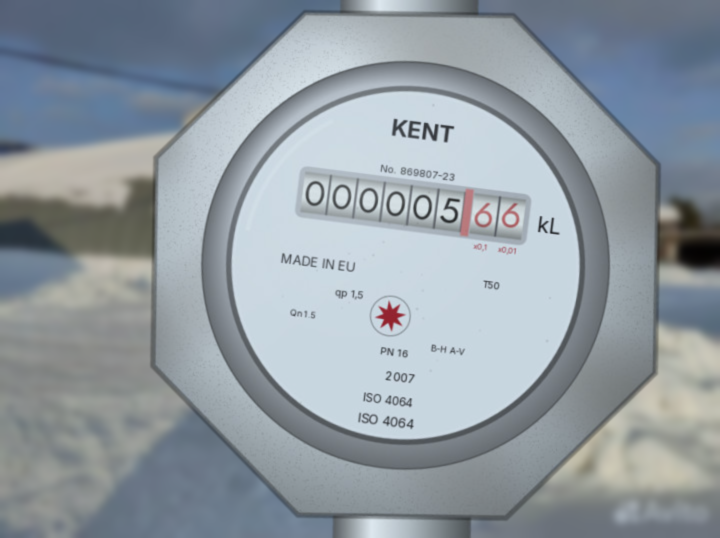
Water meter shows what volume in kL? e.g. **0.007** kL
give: **5.66** kL
